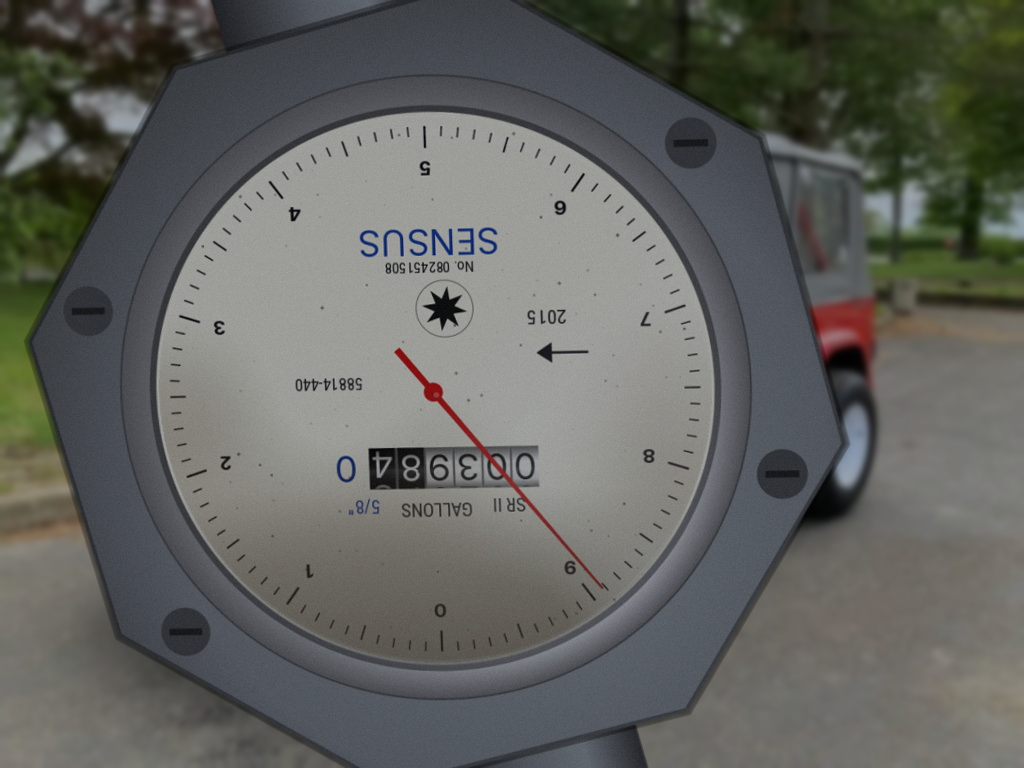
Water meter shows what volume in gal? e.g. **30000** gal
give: **39838.9** gal
